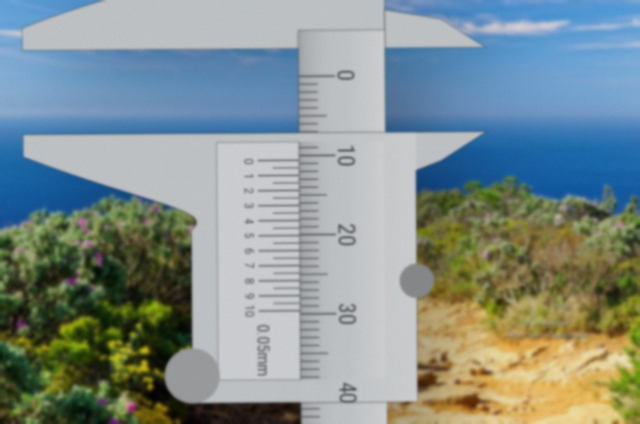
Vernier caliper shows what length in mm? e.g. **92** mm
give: **10.6** mm
